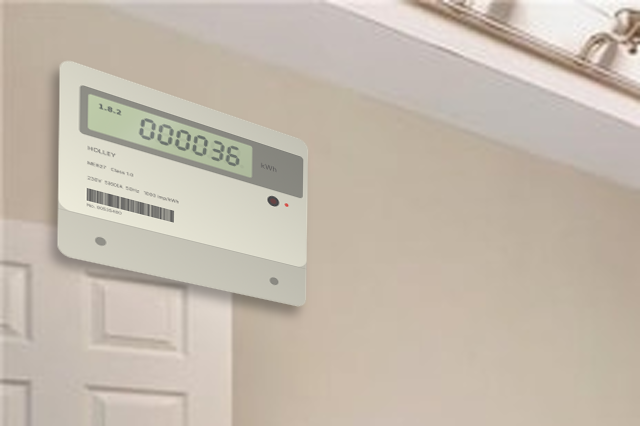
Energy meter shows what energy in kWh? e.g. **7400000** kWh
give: **36** kWh
